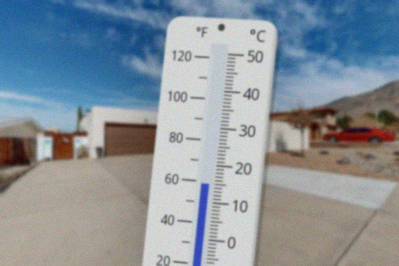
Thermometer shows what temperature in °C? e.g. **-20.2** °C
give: **15** °C
